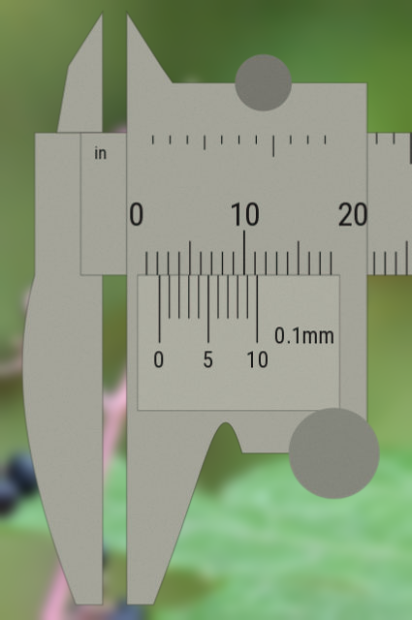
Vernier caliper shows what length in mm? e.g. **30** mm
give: **2.2** mm
